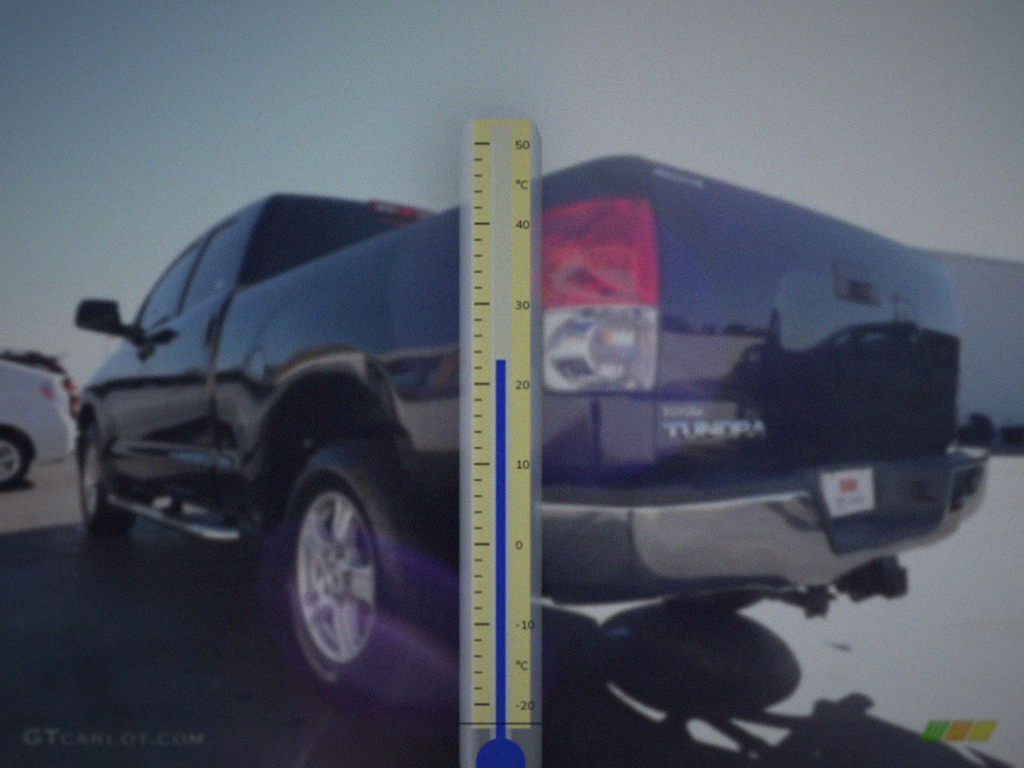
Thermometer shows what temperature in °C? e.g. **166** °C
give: **23** °C
